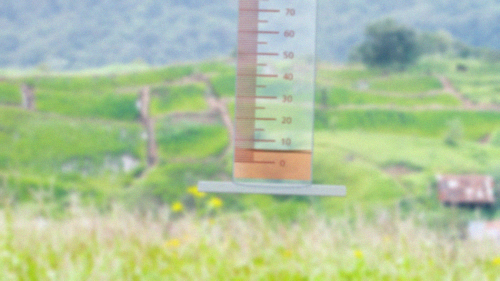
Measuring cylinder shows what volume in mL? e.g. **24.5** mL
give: **5** mL
